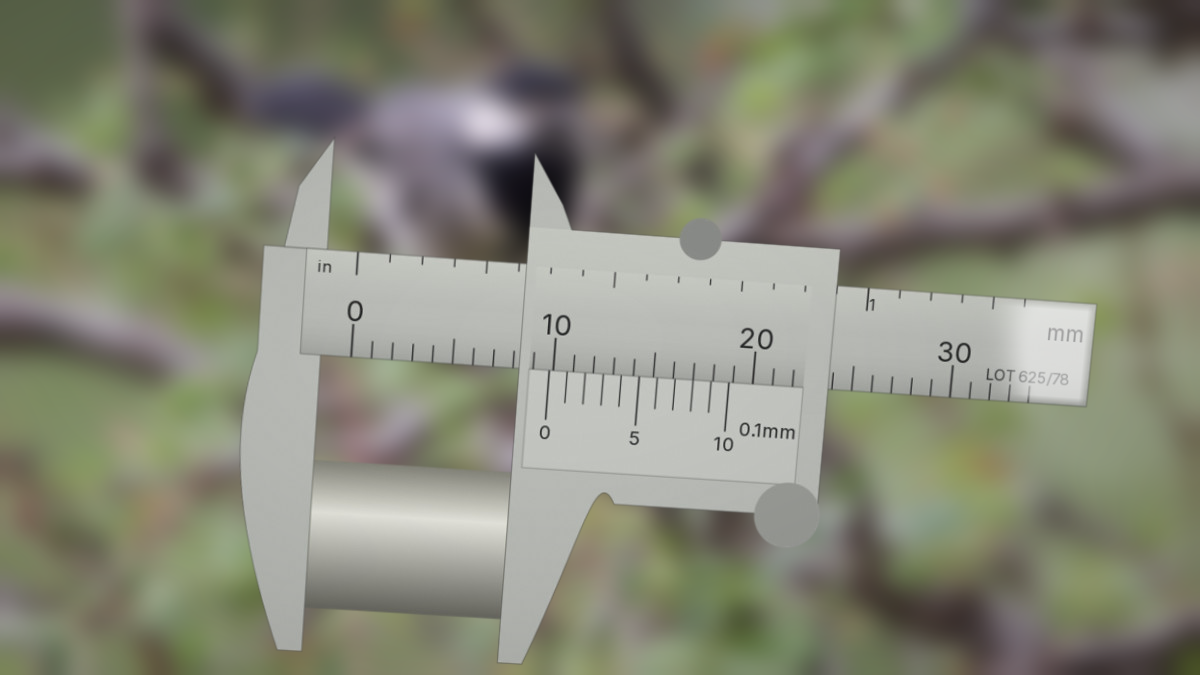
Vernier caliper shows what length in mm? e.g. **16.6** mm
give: **9.8** mm
